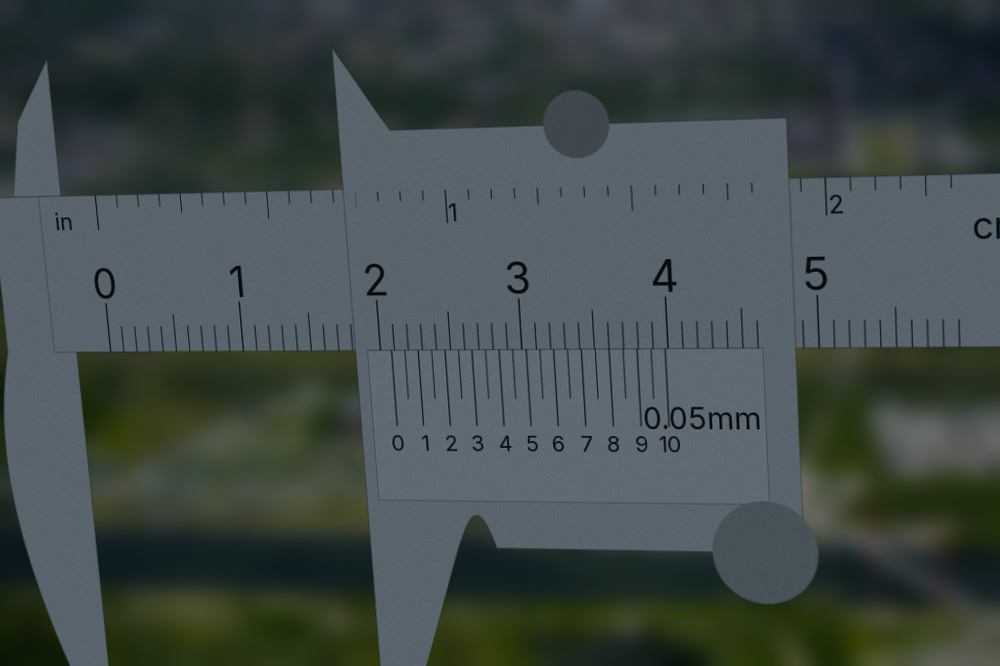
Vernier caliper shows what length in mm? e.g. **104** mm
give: **20.8** mm
